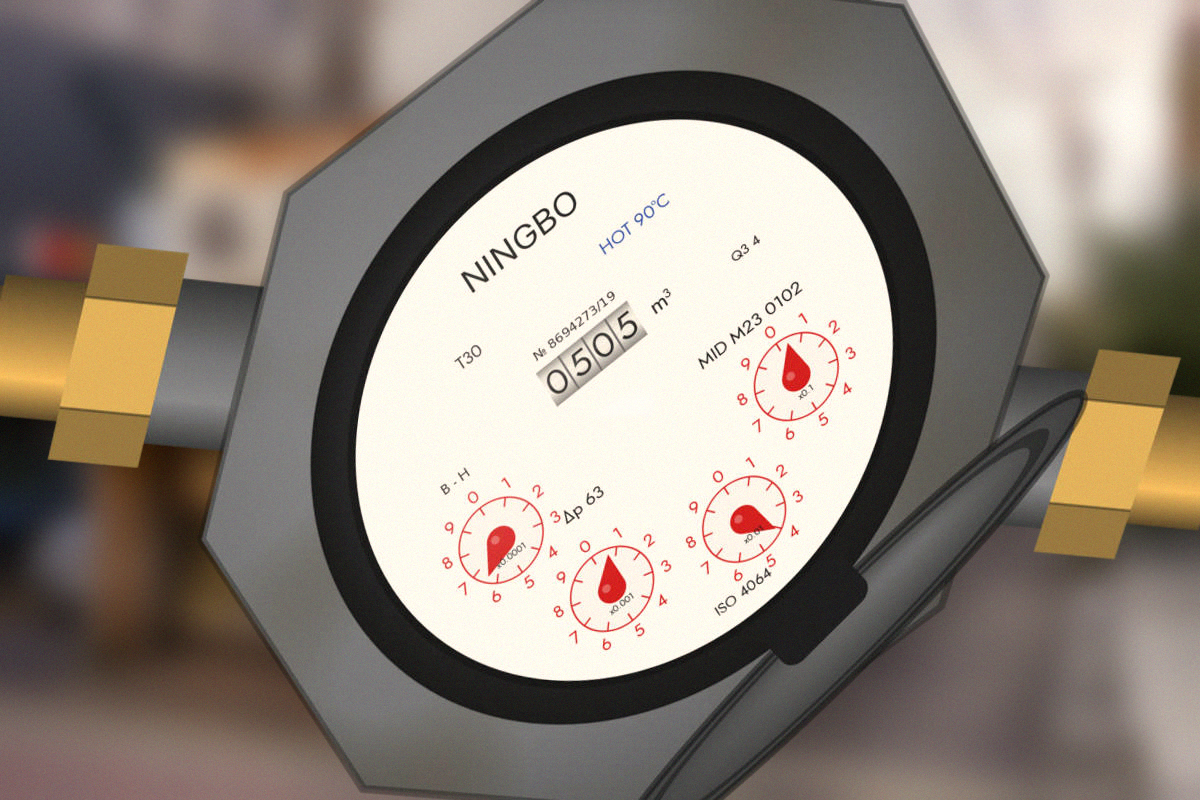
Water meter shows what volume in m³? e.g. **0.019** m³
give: **505.0406** m³
